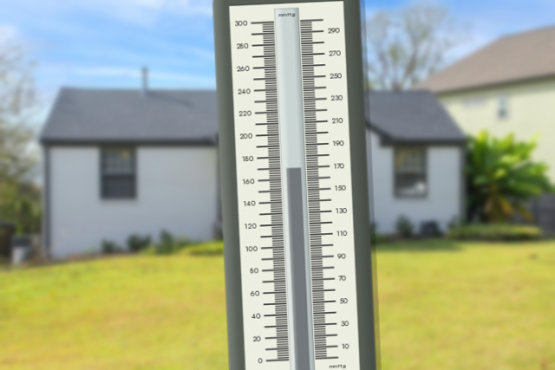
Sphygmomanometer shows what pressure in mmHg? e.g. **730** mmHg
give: **170** mmHg
